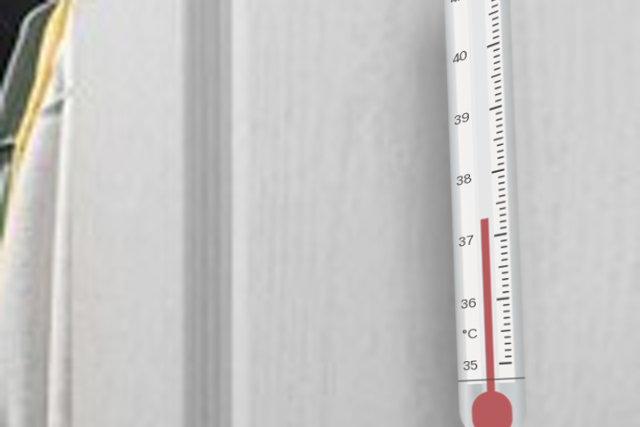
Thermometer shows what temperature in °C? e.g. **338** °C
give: **37.3** °C
